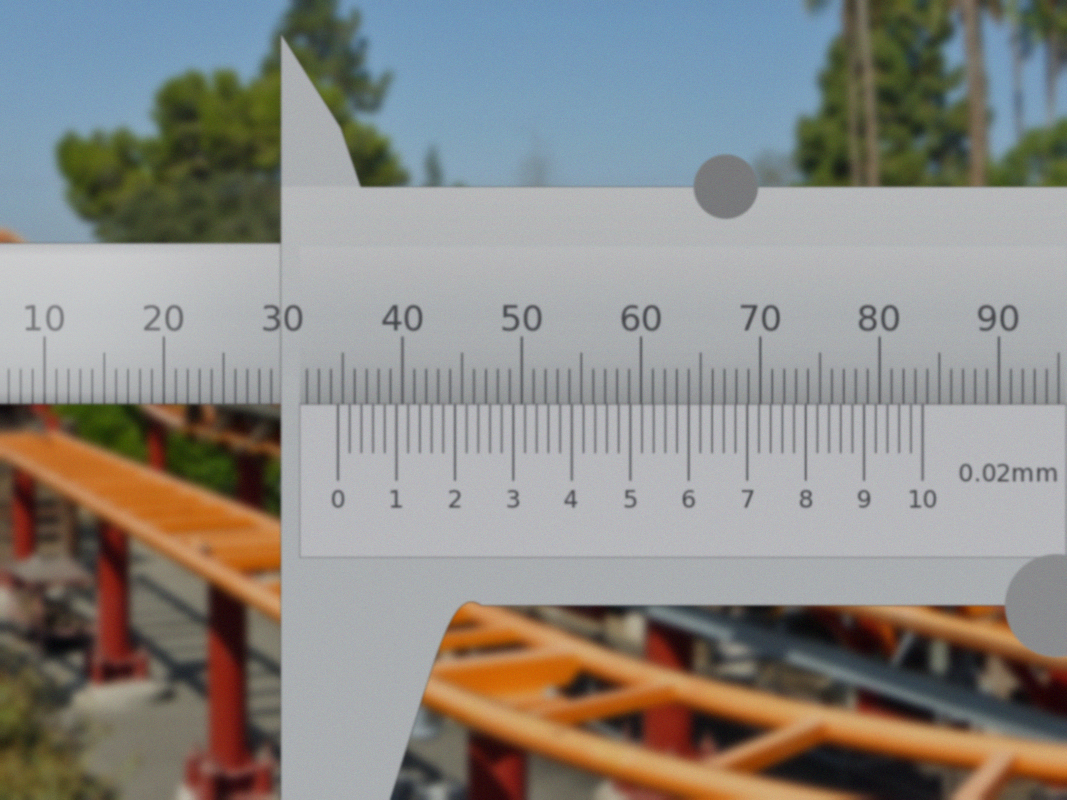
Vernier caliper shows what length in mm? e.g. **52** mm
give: **34.6** mm
